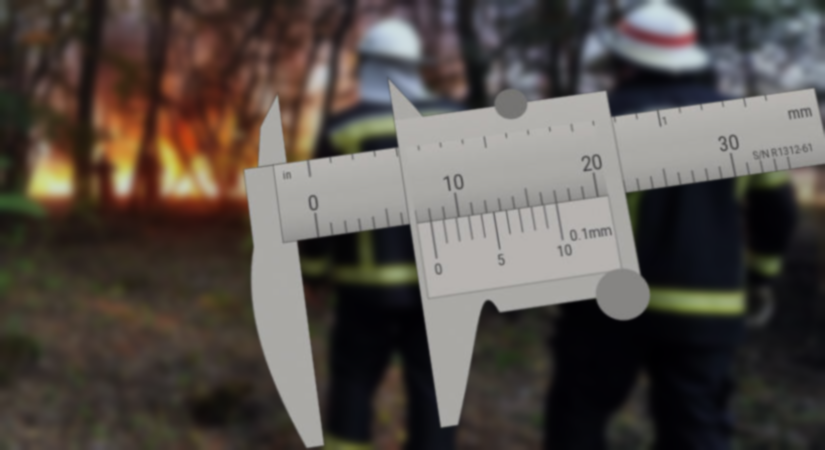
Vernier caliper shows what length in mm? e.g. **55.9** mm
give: **8.0** mm
